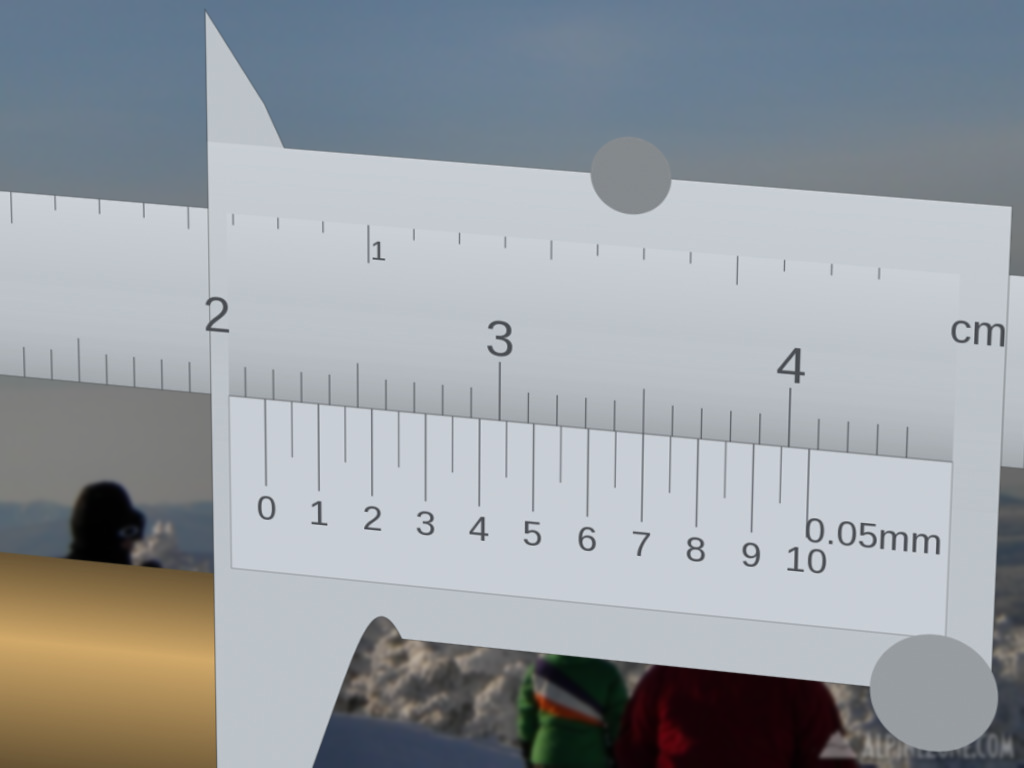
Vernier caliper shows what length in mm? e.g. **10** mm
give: **21.70** mm
